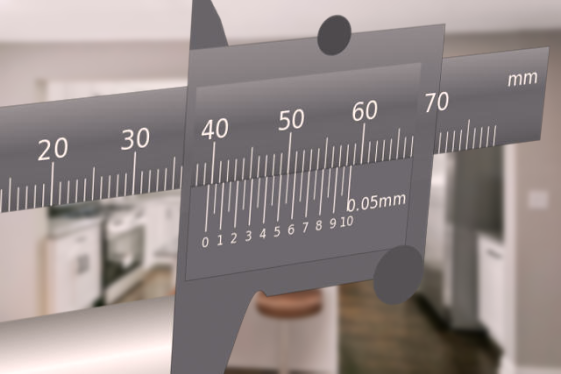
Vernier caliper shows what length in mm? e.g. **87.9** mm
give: **39.6** mm
